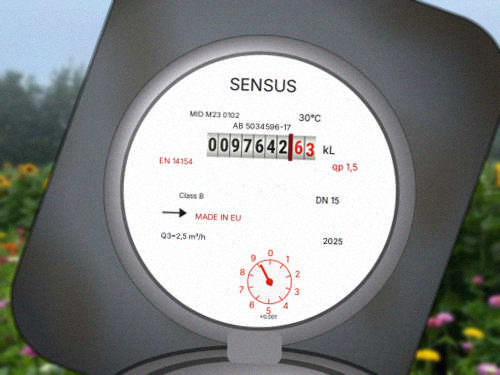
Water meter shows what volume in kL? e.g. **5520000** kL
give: **97642.629** kL
